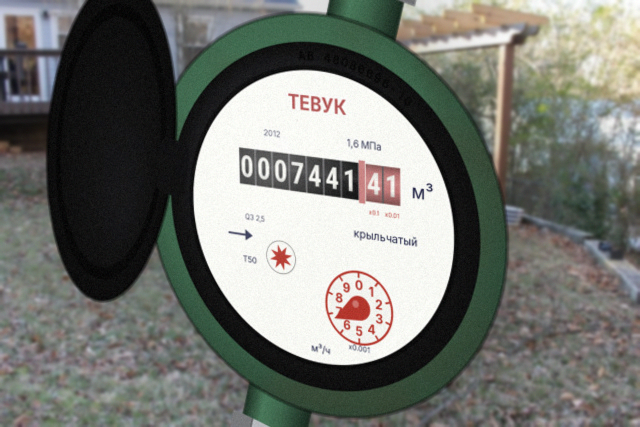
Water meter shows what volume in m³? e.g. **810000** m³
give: **7441.416** m³
